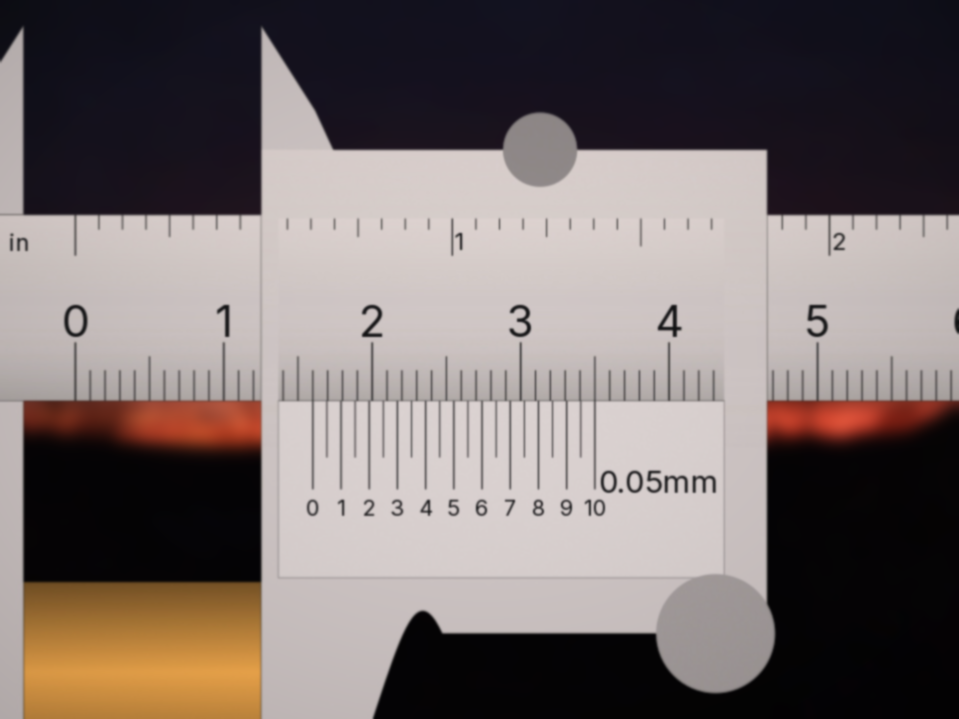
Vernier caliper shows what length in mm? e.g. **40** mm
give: **16.0** mm
